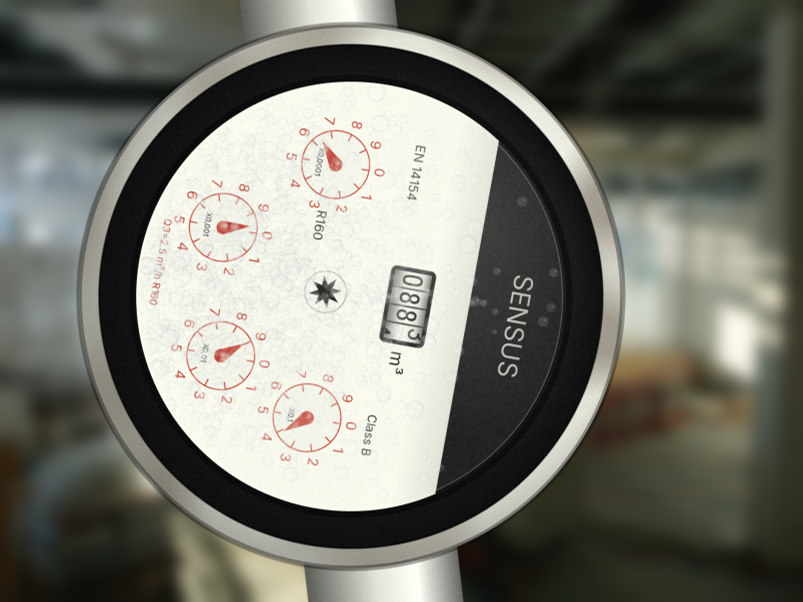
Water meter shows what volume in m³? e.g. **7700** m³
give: **883.3896** m³
